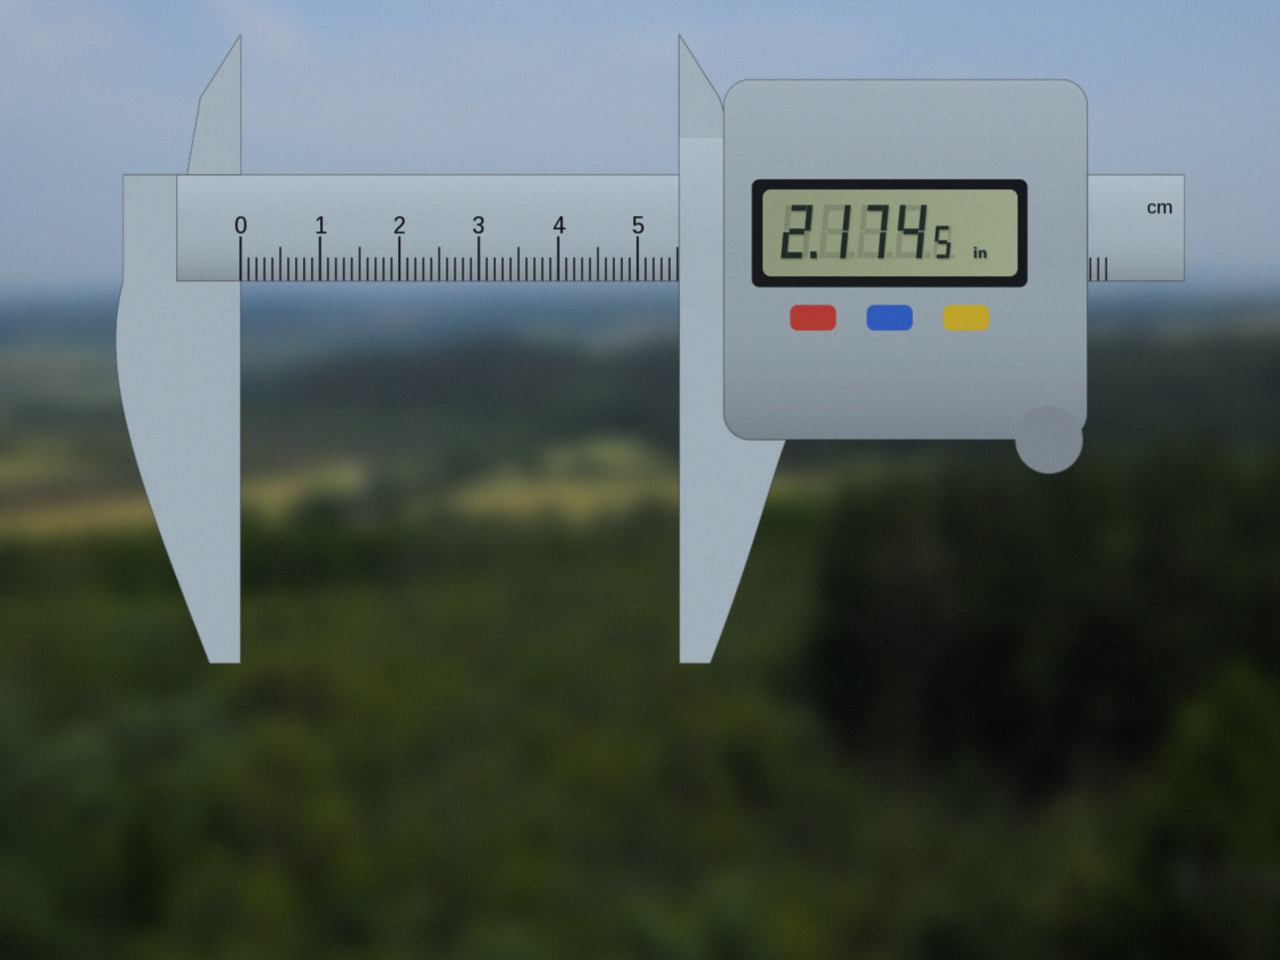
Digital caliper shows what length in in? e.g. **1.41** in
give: **2.1745** in
